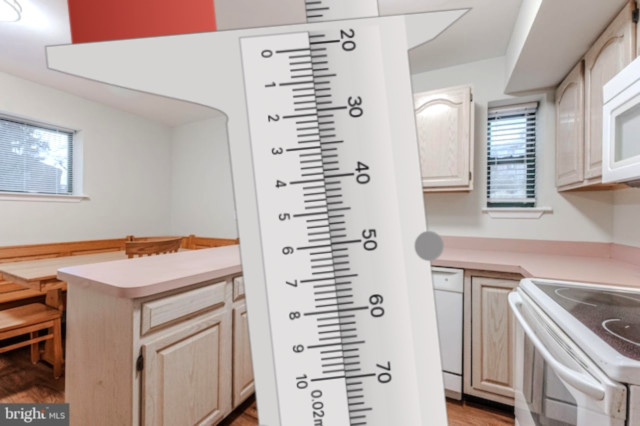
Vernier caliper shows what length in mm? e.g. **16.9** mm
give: **20.8** mm
